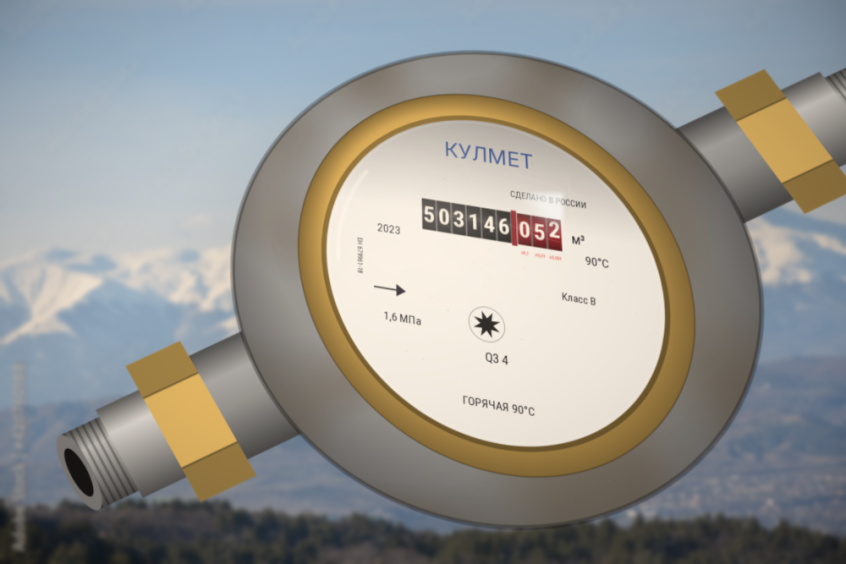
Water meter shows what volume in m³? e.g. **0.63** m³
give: **503146.052** m³
